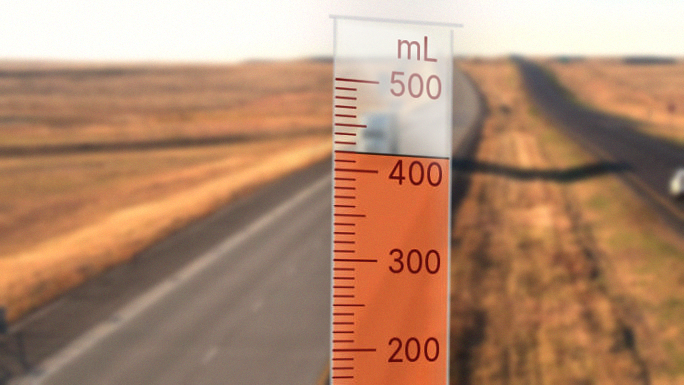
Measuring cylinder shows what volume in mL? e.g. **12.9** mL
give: **420** mL
